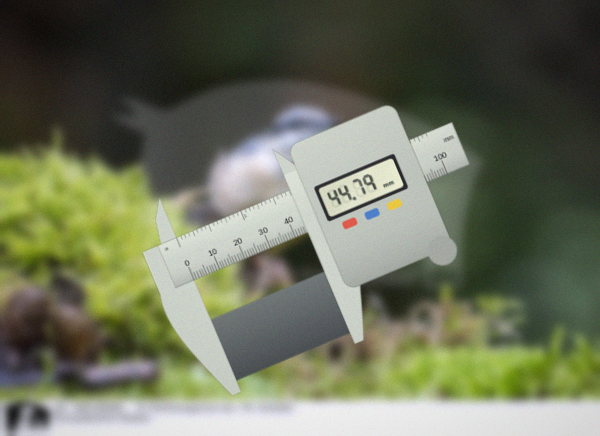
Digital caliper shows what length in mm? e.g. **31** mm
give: **44.79** mm
